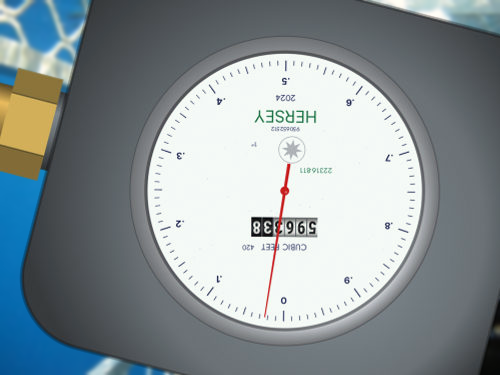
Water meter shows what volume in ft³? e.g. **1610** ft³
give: **596338.02** ft³
